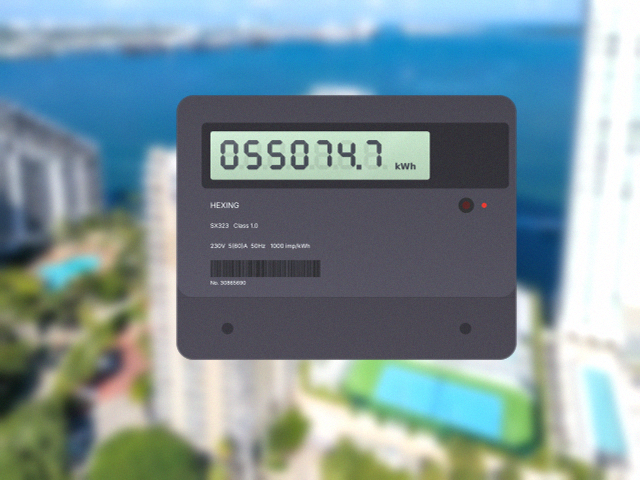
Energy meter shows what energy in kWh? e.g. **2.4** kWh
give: **55074.7** kWh
